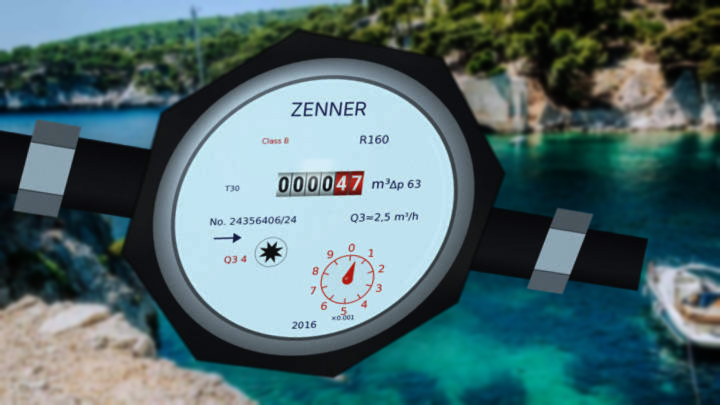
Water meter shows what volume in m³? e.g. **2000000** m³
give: **0.470** m³
